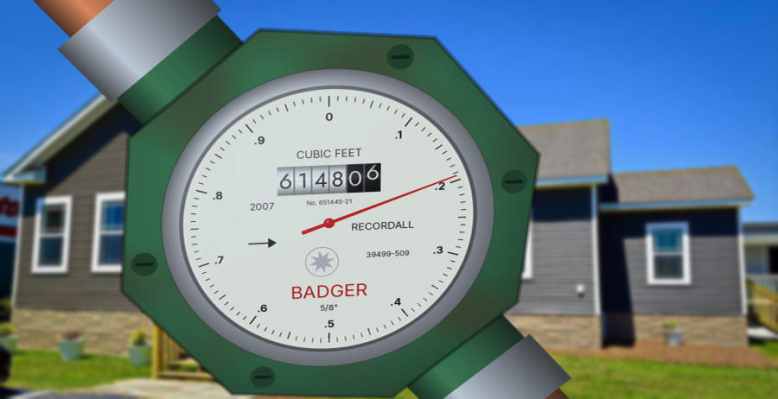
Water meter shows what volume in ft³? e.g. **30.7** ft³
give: **614806.19** ft³
